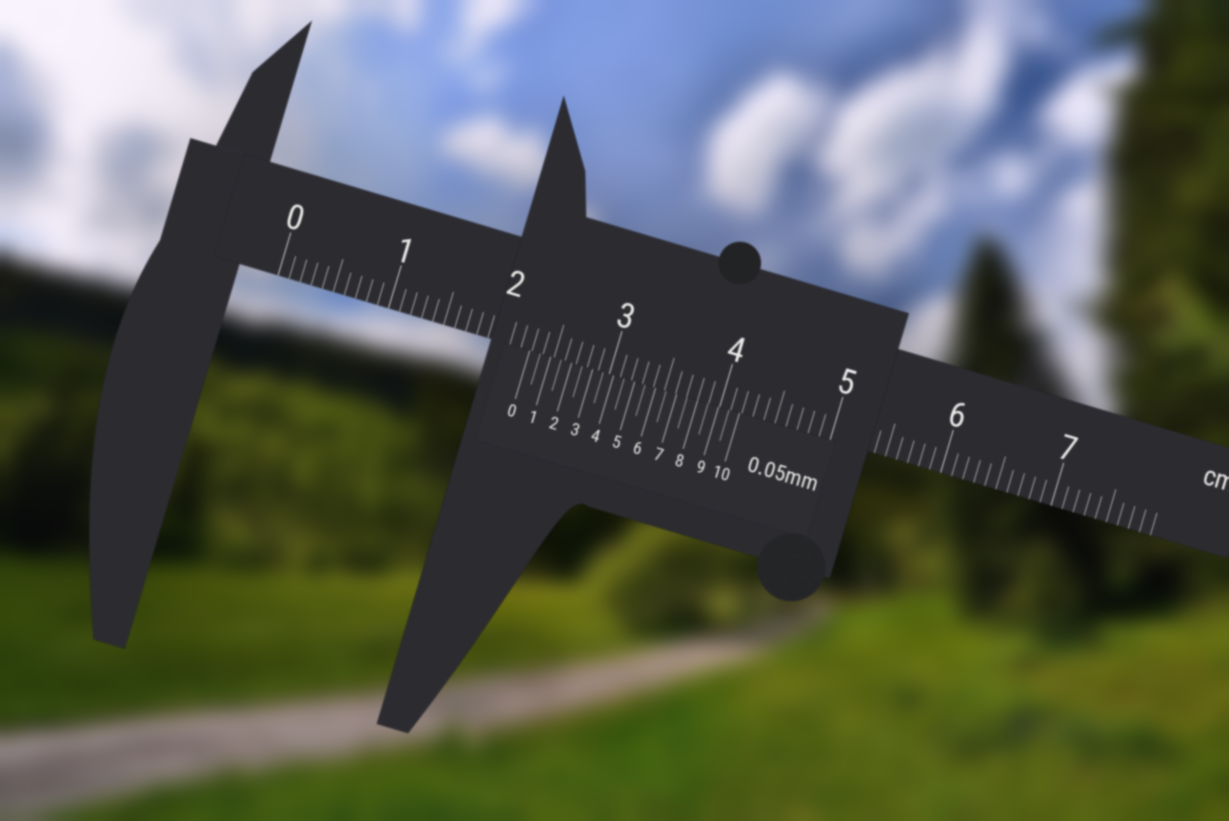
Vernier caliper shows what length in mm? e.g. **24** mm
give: **22.8** mm
